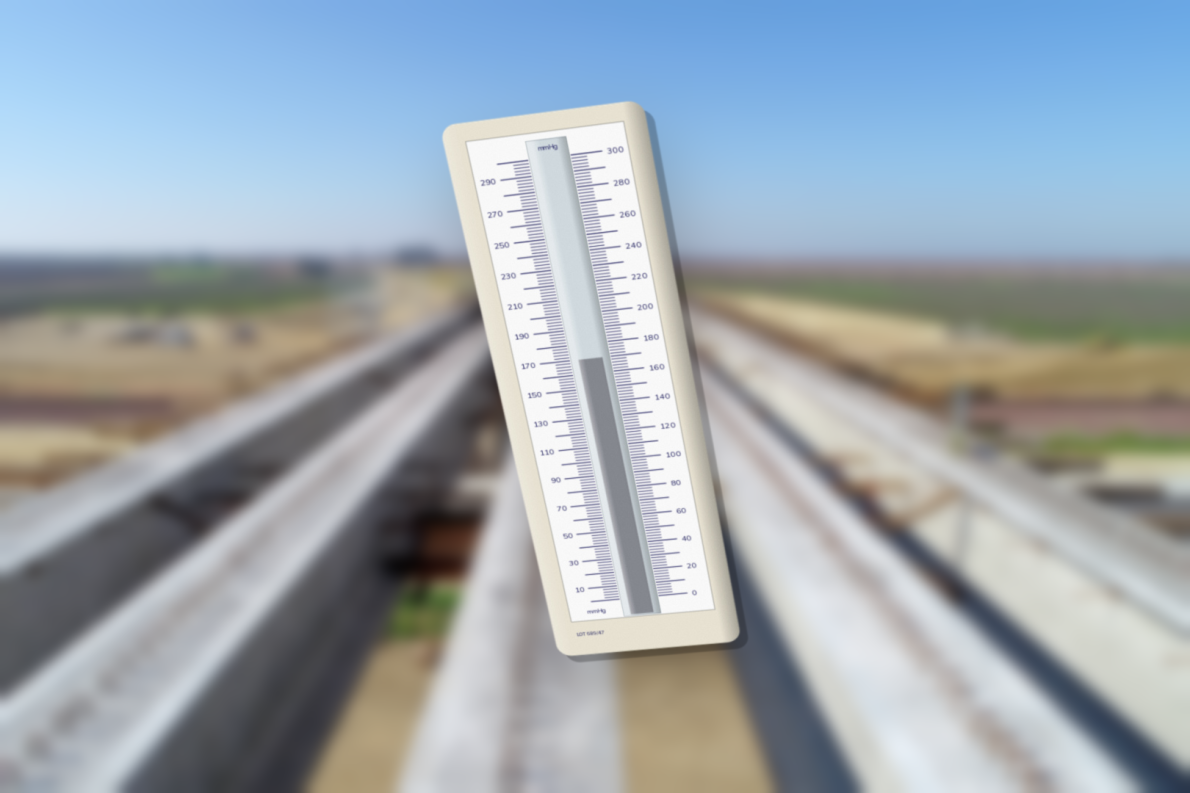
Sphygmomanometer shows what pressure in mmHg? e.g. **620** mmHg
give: **170** mmHg
